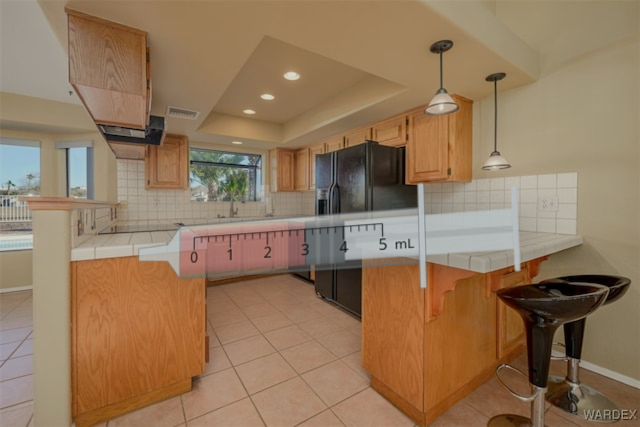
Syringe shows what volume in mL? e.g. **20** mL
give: **3** mL
